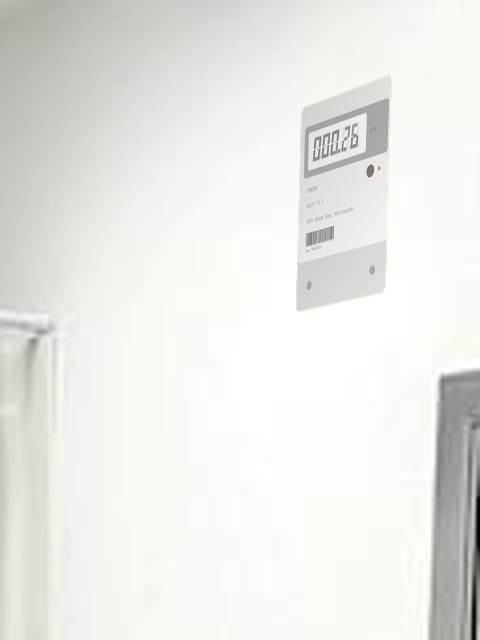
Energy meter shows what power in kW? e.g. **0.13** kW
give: **0.26** kW
